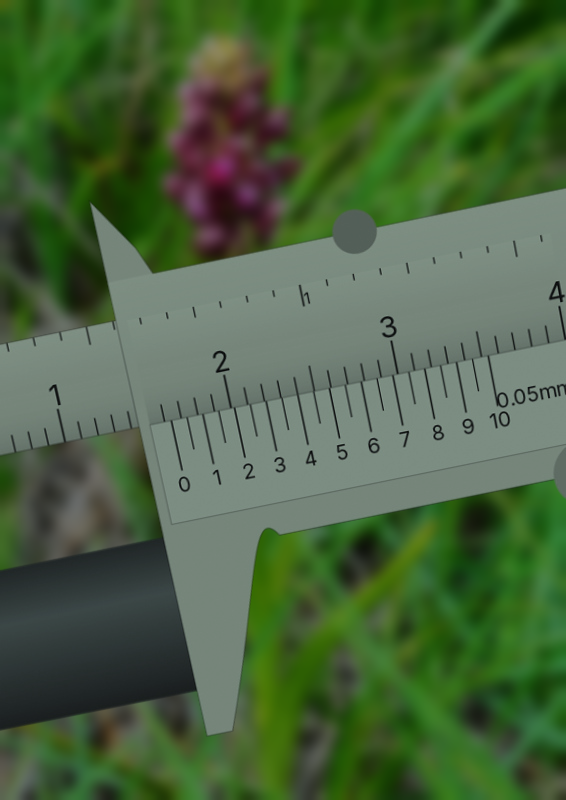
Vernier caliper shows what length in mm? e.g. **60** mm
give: **16.4** mm
